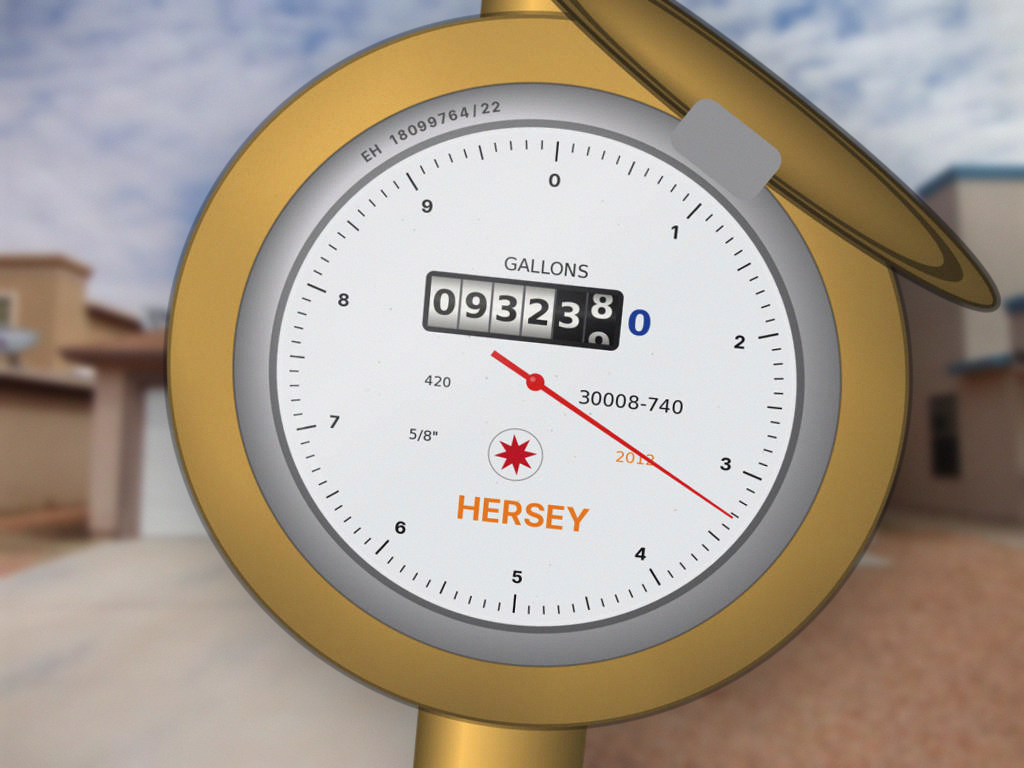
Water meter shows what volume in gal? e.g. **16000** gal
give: **932383.3** gal
